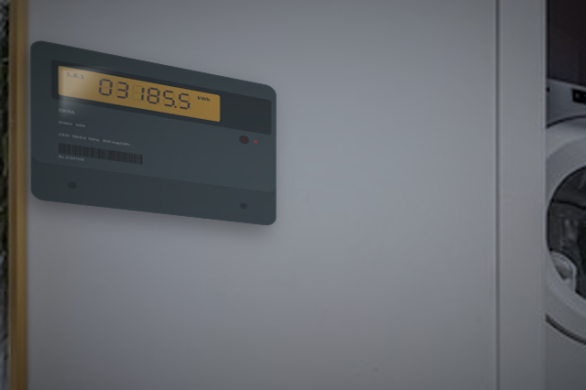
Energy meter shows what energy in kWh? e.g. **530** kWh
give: **3185.5** kWh
